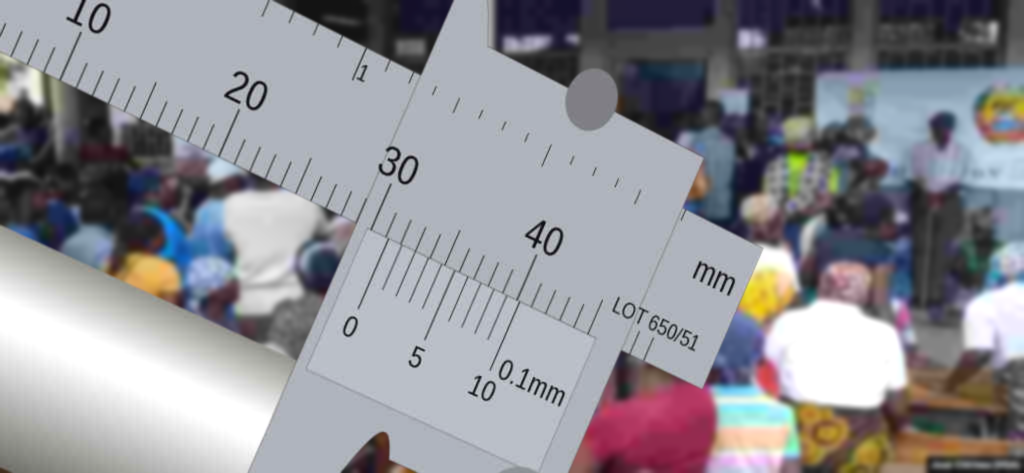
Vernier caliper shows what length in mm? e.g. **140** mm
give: **31.2** mm
